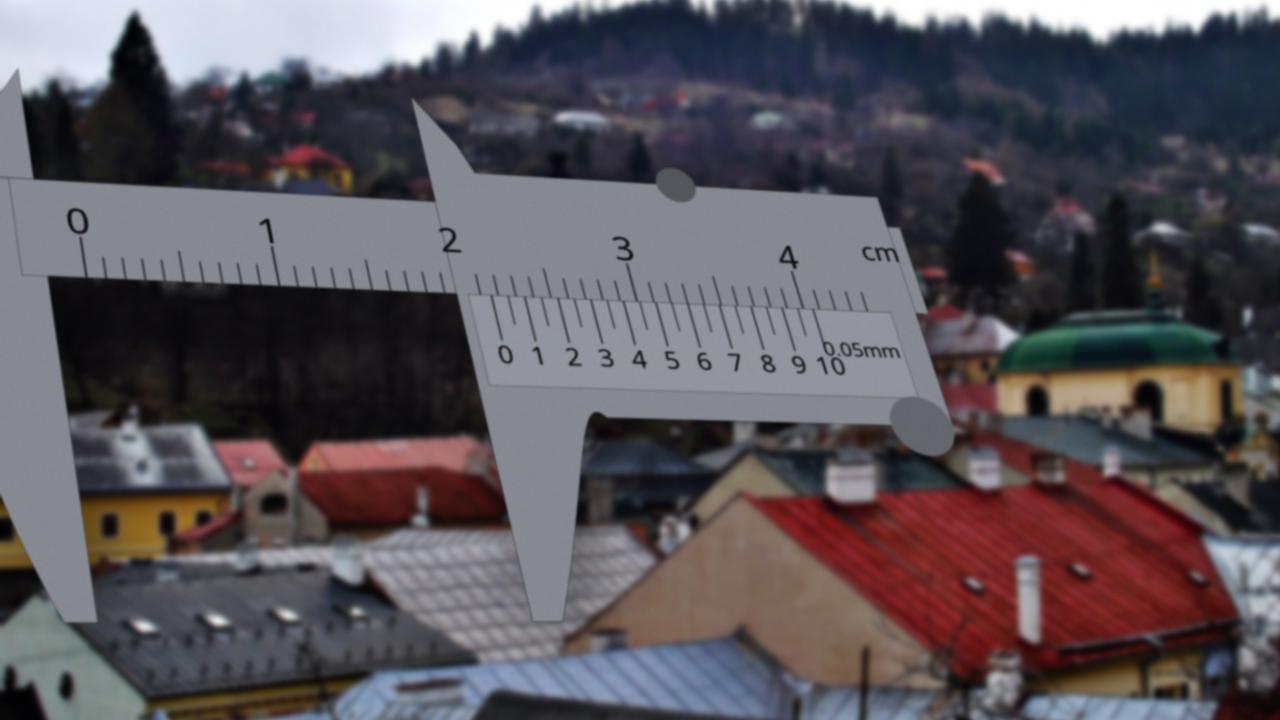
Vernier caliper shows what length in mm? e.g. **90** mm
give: **21.6** mm
